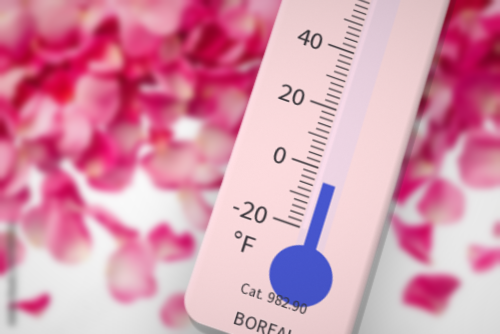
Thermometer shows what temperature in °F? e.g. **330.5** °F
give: **-4** °F
